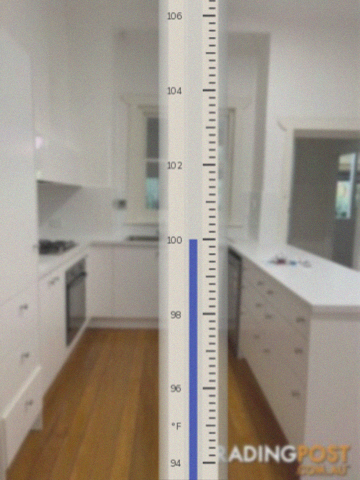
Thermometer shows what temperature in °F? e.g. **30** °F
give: **100** °F
